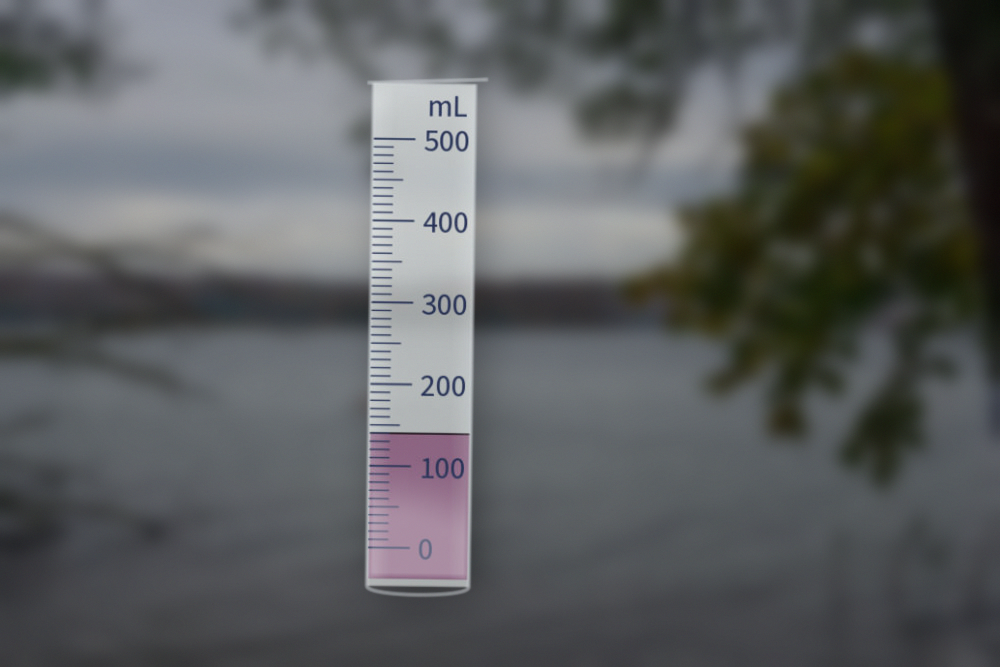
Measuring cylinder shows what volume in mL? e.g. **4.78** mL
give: **140** mL
